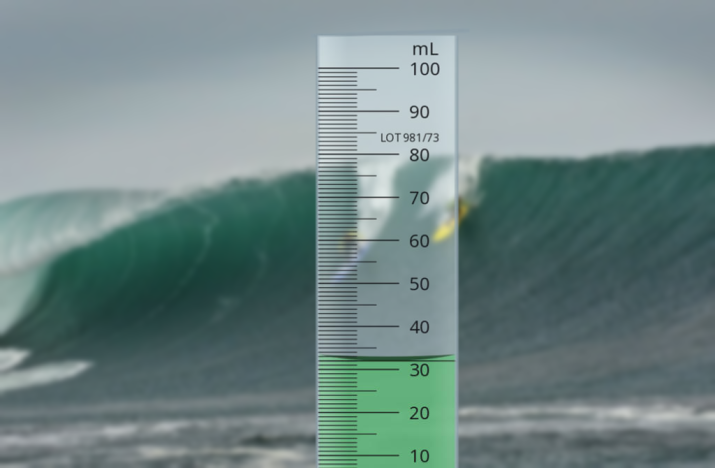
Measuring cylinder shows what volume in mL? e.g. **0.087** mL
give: **32** mL
